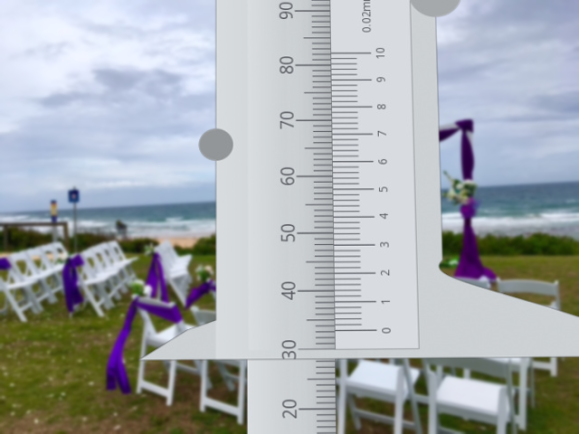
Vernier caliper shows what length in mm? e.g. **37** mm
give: **33.2** mm
